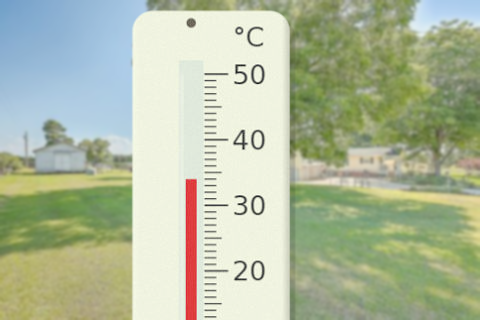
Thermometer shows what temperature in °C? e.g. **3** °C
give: **34** °C
